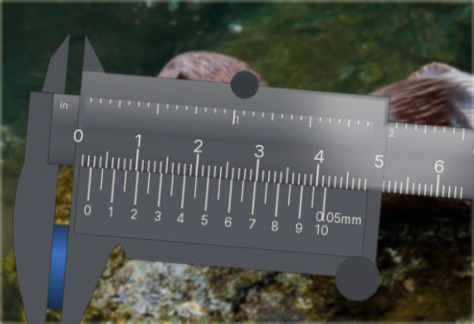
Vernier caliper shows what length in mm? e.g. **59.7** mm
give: **2.5** mm
